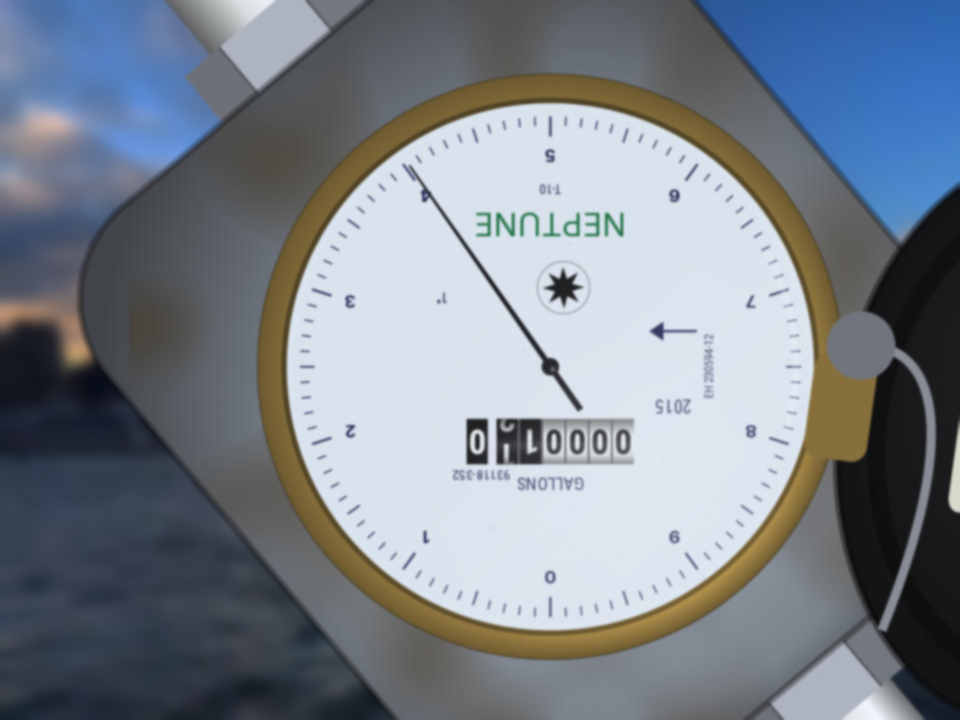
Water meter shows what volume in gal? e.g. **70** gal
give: **114.0** gal
